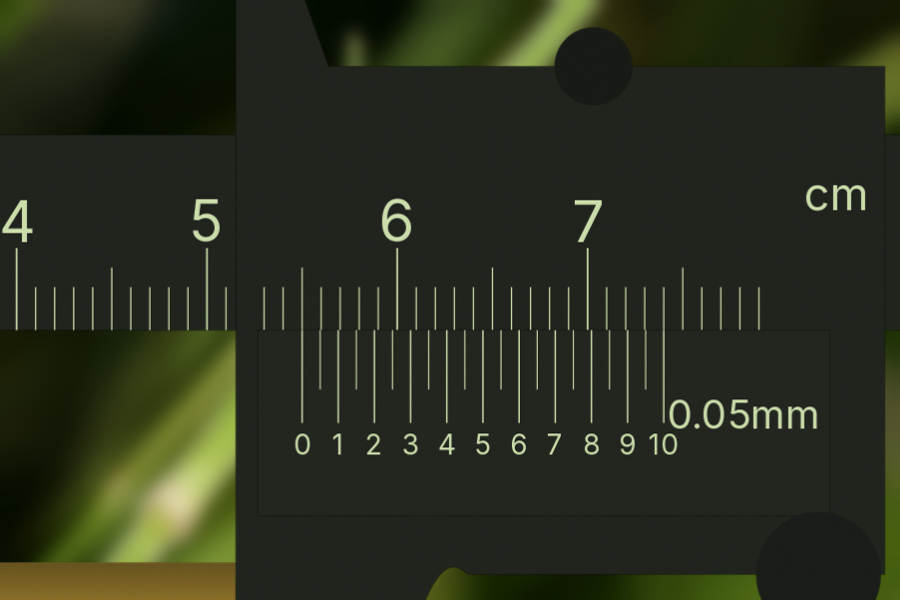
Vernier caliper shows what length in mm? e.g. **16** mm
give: **55.0** mm
